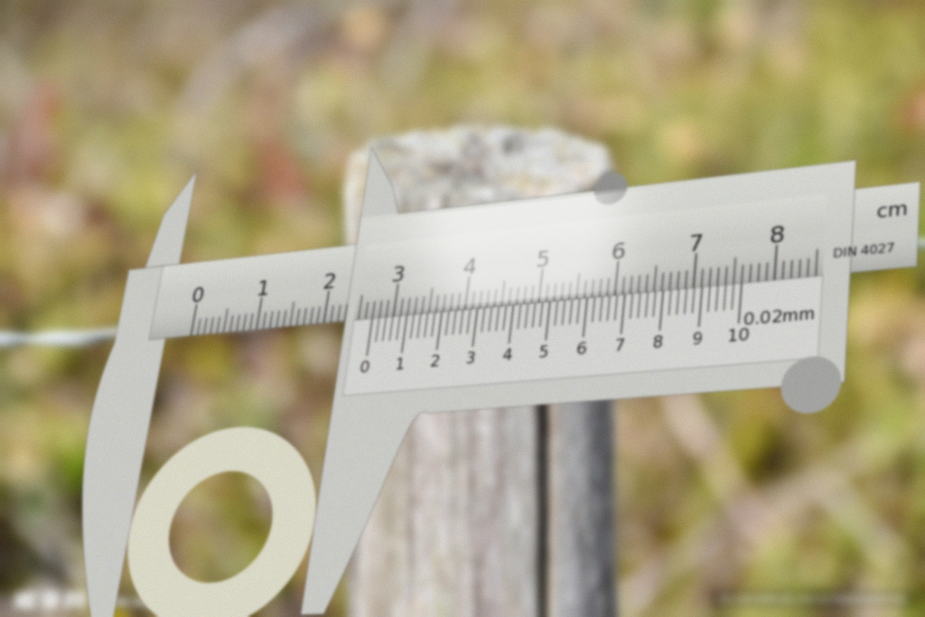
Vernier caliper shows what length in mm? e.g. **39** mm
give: **27.0** mm
